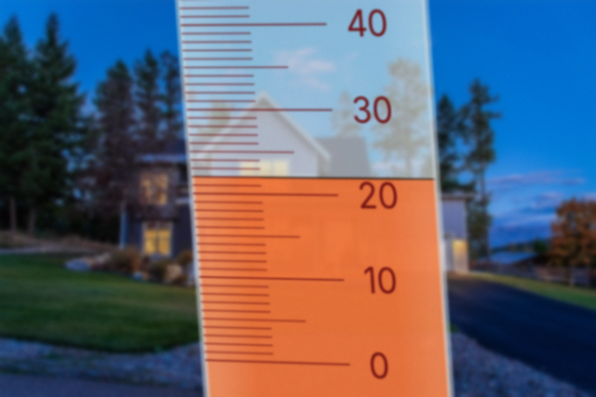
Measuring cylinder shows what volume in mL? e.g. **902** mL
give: **22** mL
